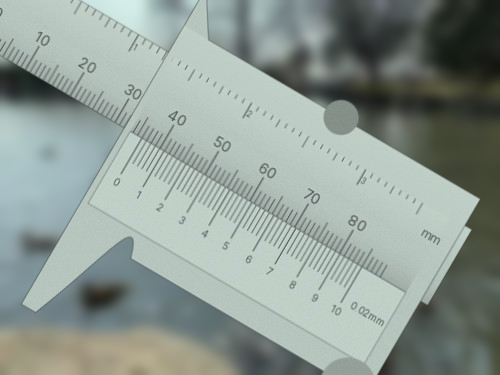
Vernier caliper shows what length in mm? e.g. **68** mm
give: **36.0** mm
